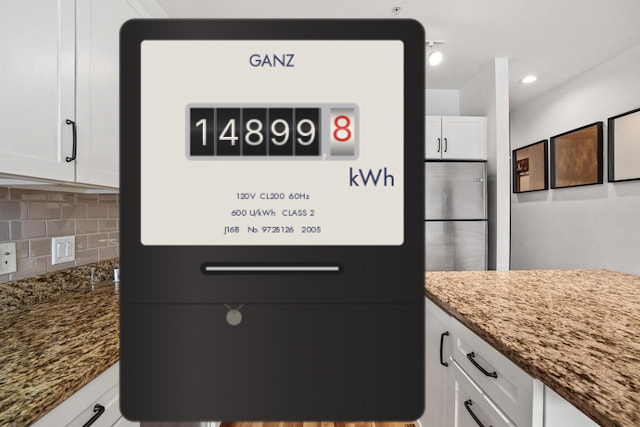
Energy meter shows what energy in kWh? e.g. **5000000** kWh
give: **14899.8** kWh
